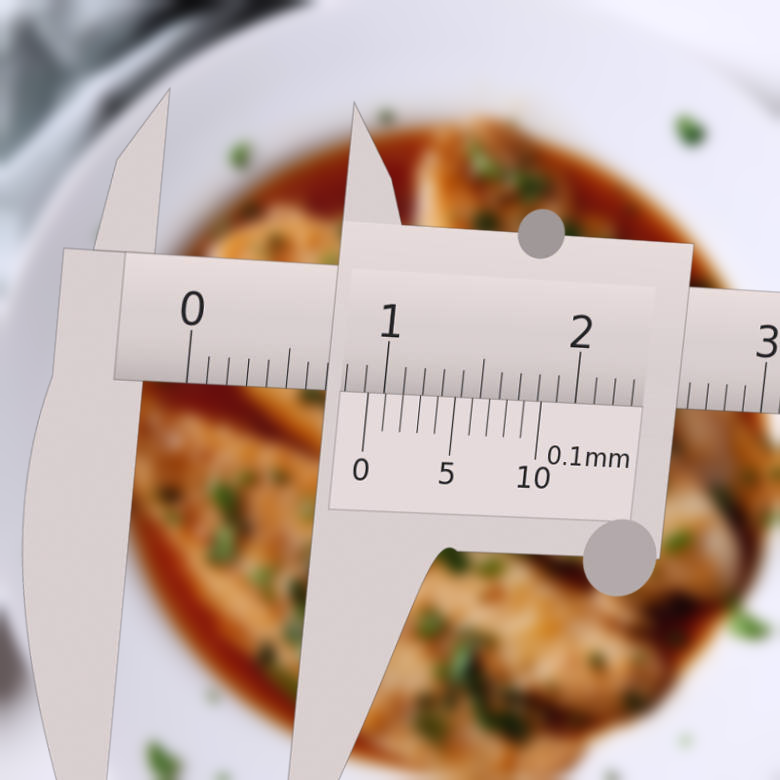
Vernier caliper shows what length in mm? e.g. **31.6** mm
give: **9.2** mm
